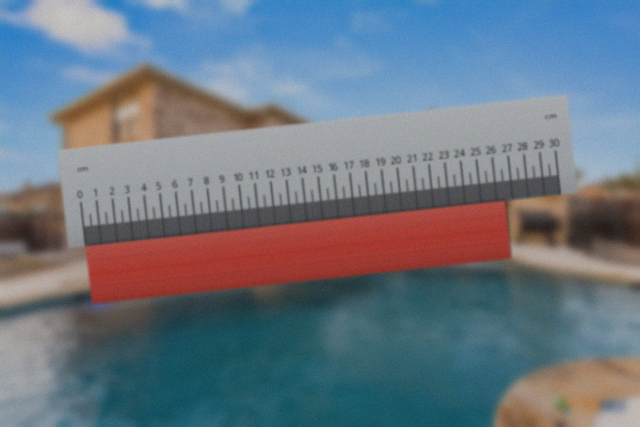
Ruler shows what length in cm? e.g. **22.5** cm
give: **26.5** cm
